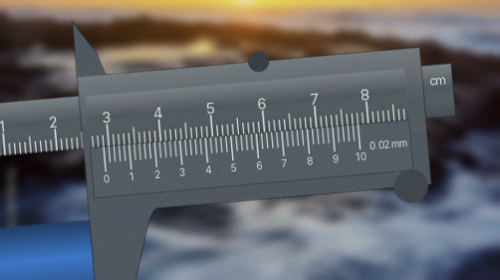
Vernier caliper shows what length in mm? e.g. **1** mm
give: **29.0** mm
